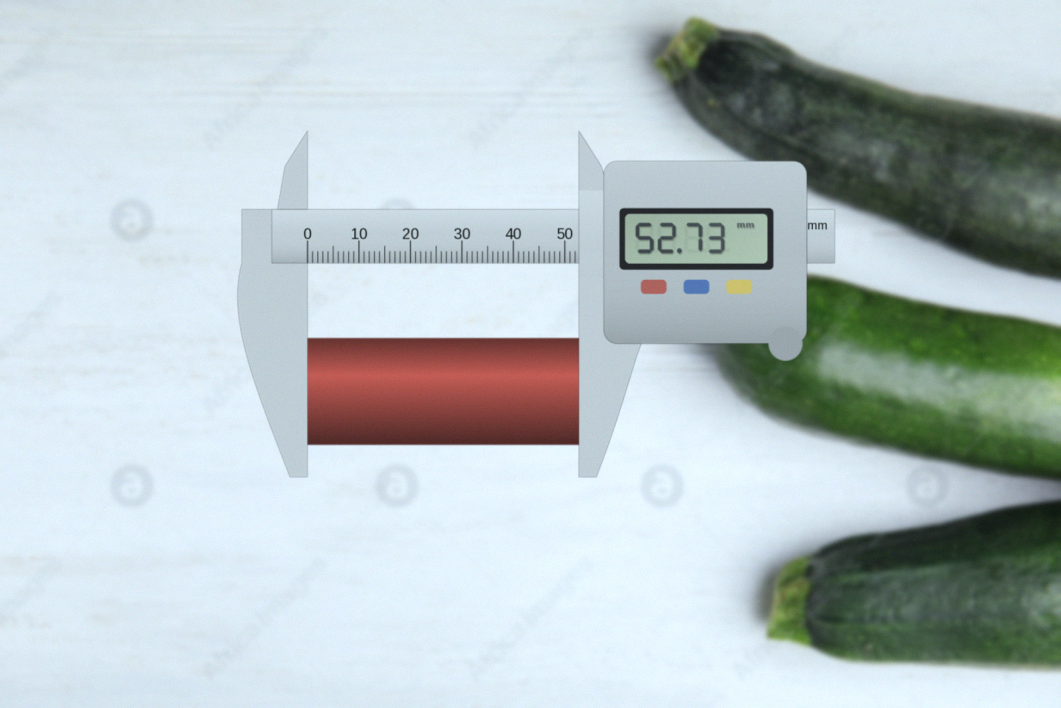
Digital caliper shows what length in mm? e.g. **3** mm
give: **52.73** mm
